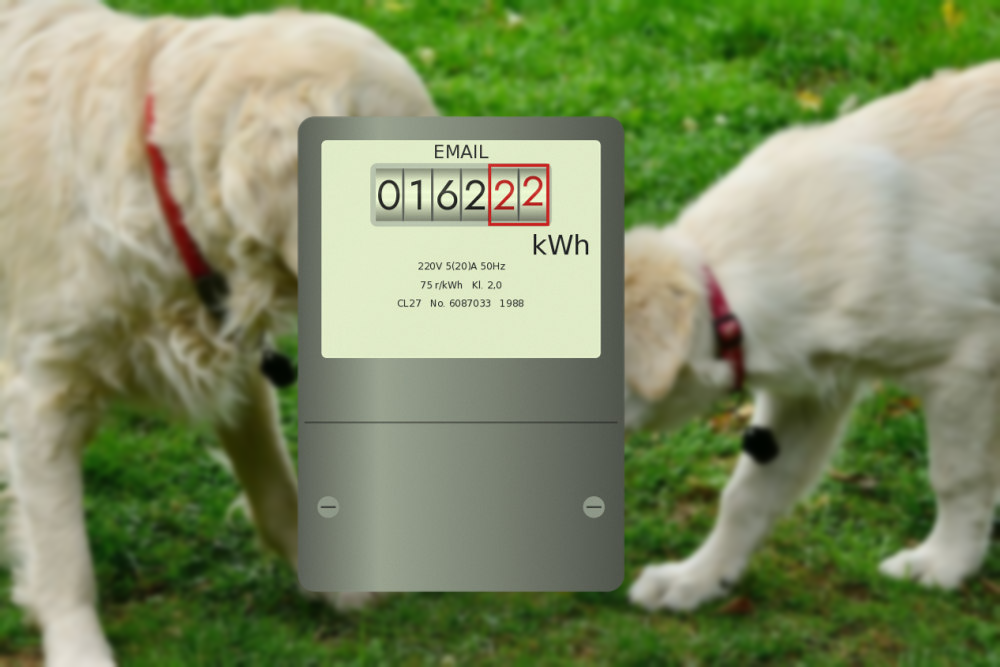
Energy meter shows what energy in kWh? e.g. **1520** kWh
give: **162.22** kWh
